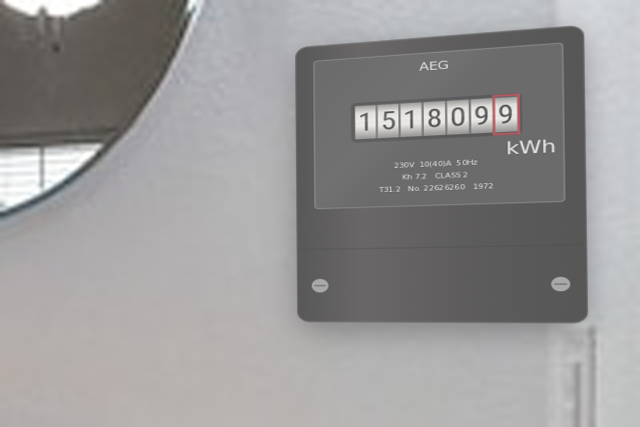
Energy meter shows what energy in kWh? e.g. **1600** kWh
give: **151809.9** kWh
